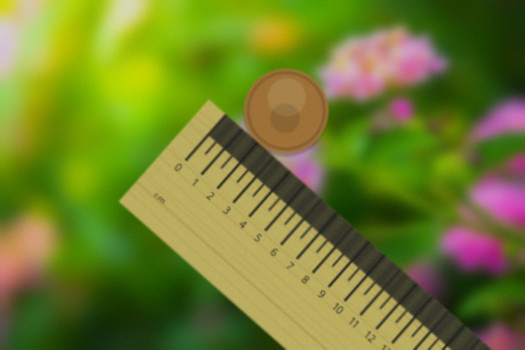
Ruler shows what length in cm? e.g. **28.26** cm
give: **4** cm
